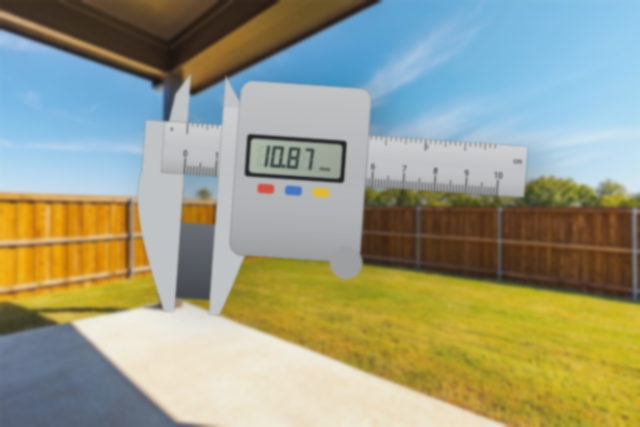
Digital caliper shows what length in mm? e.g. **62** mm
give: **10.87** mm
